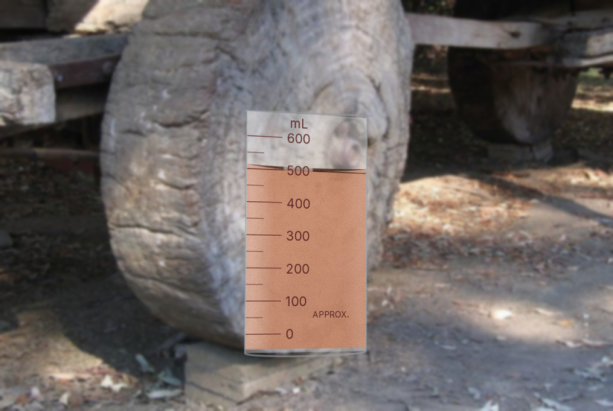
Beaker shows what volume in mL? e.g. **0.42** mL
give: **500** mL
